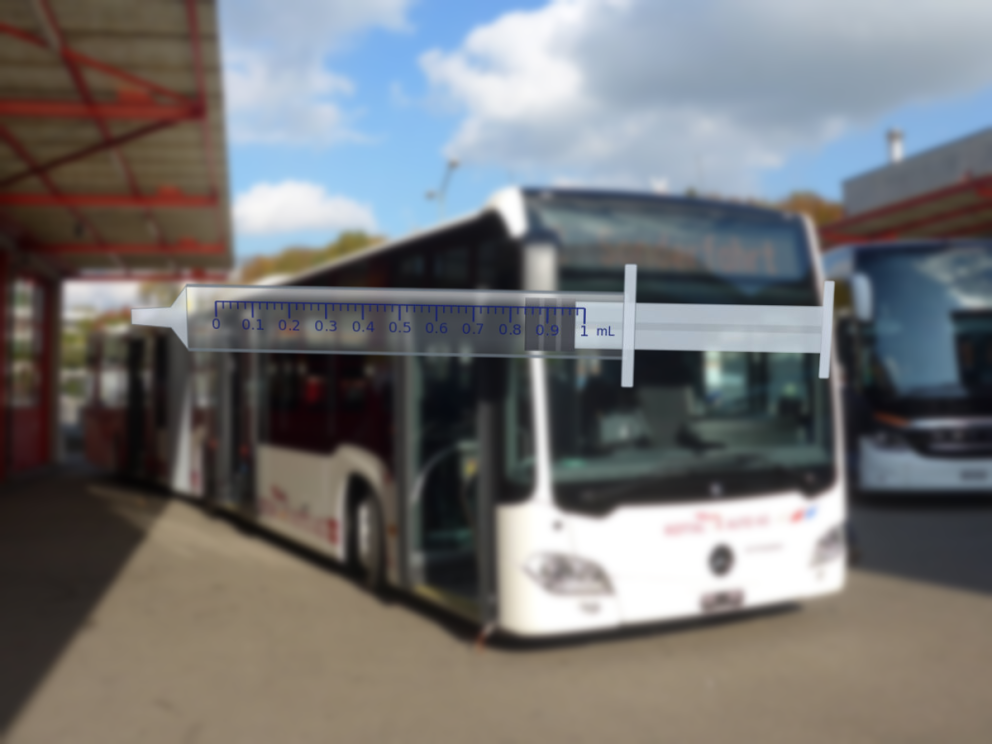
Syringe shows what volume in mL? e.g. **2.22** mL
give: **0.84** mL
